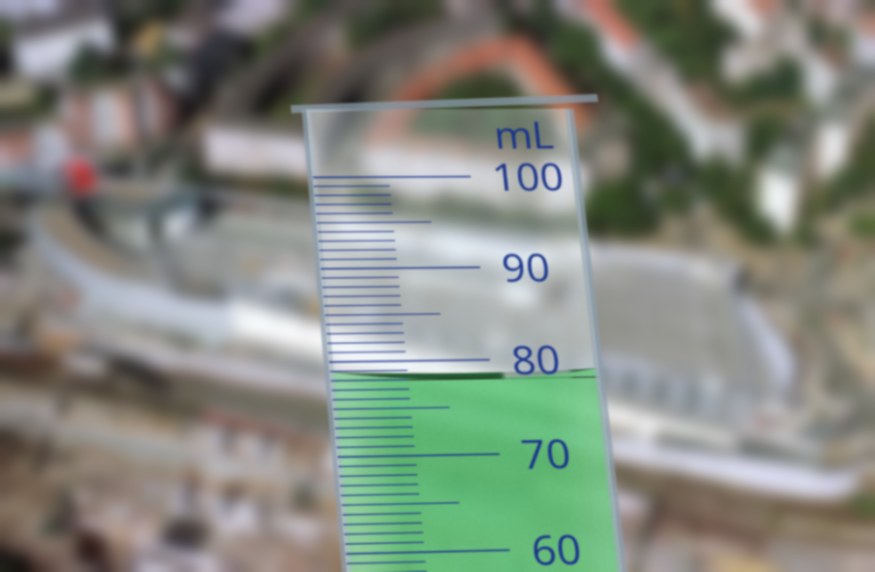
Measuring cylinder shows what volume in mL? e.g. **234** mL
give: **78** mL
